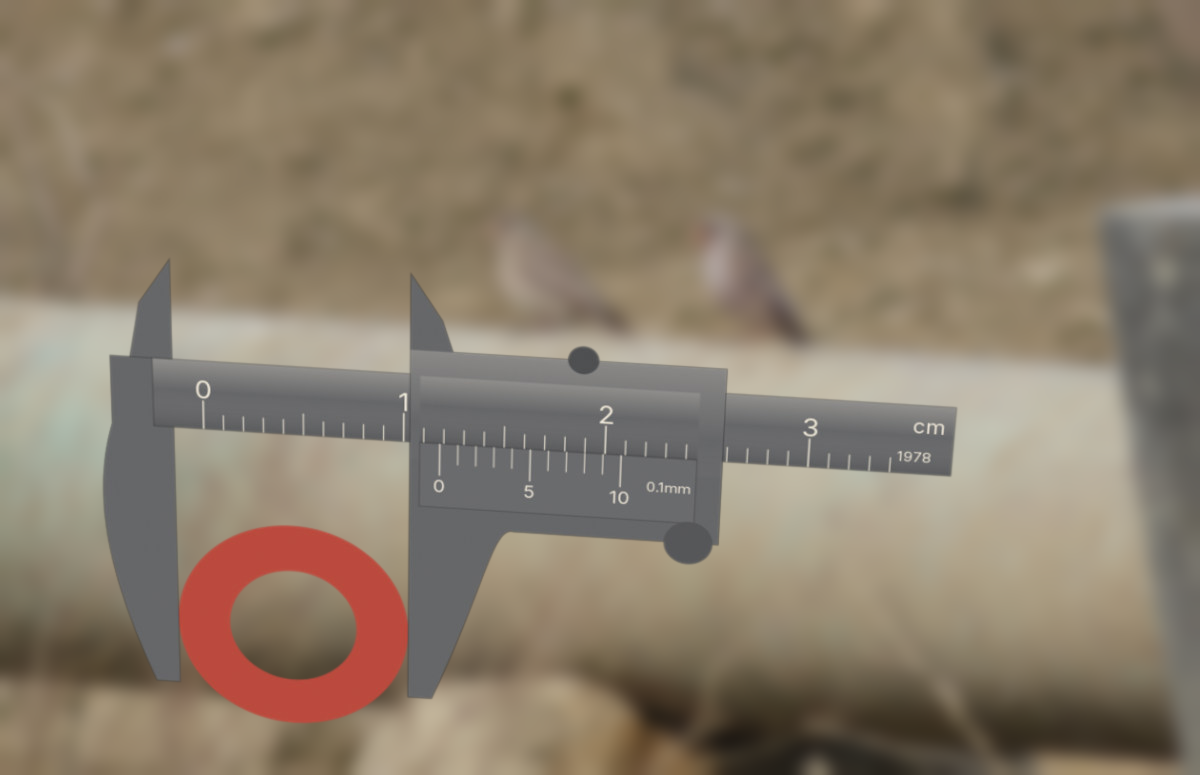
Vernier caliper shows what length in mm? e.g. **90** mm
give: **11.8** mm
